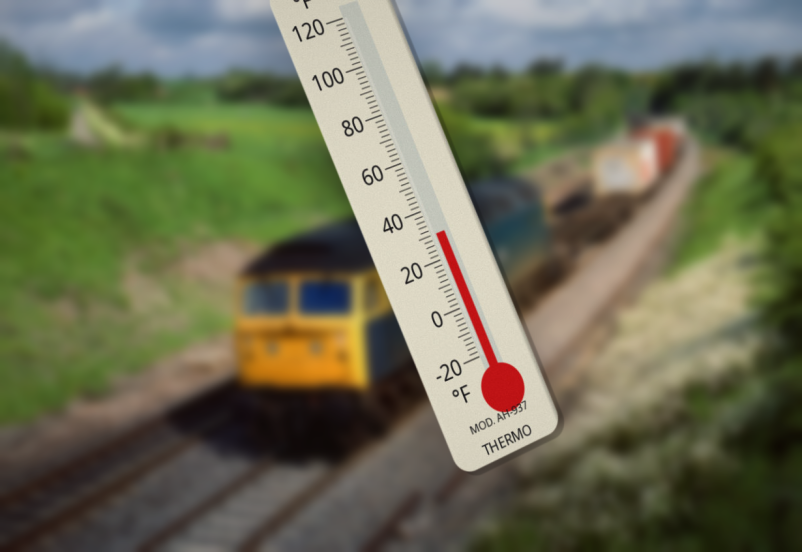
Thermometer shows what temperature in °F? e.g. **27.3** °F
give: **30** °F
